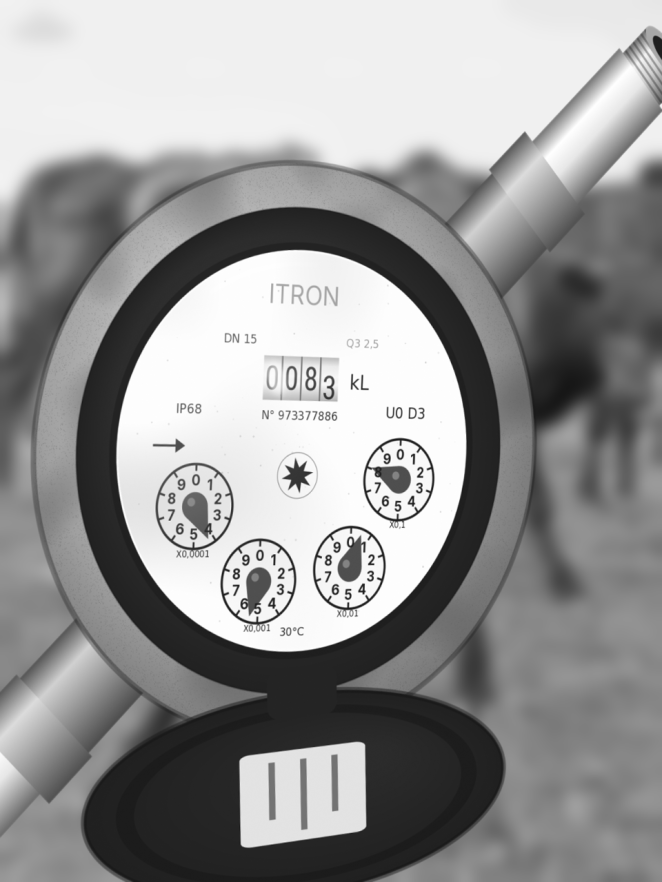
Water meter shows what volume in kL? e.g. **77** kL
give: **82.8054** kL
